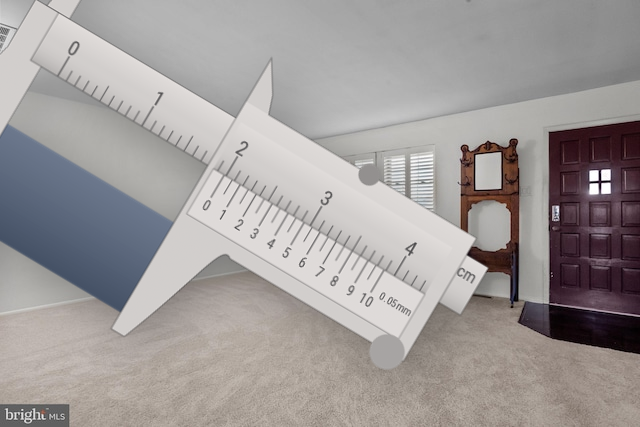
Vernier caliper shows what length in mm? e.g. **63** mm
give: **19.8** mm
